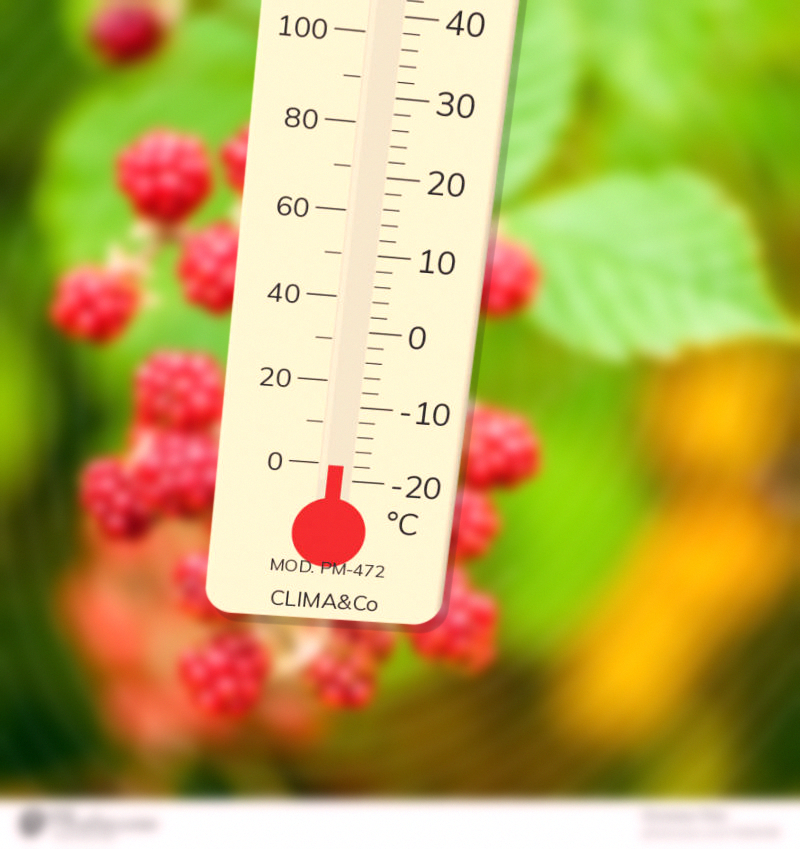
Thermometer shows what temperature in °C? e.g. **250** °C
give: **-18** °C
